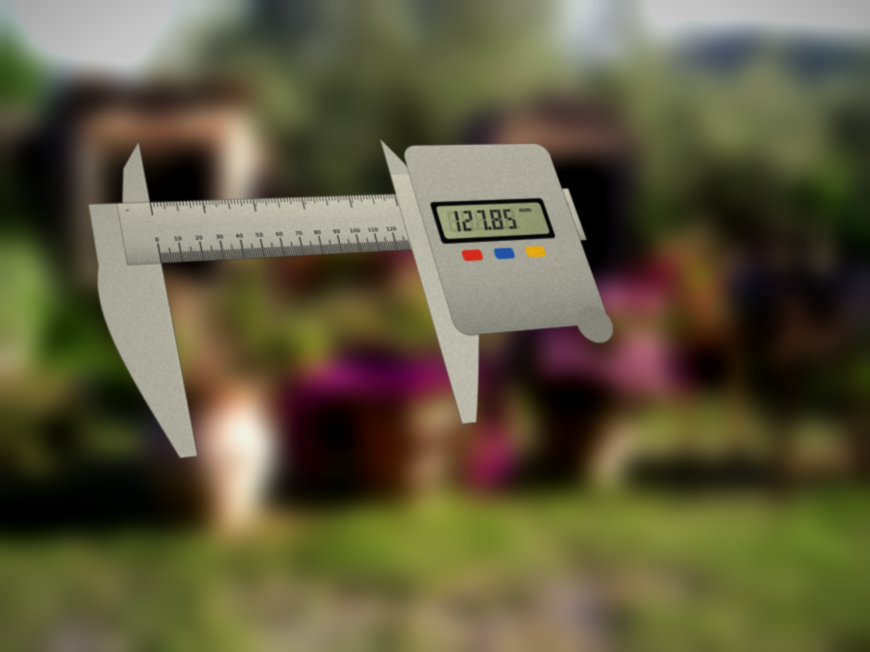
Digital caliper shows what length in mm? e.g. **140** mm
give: **127.85** mm
